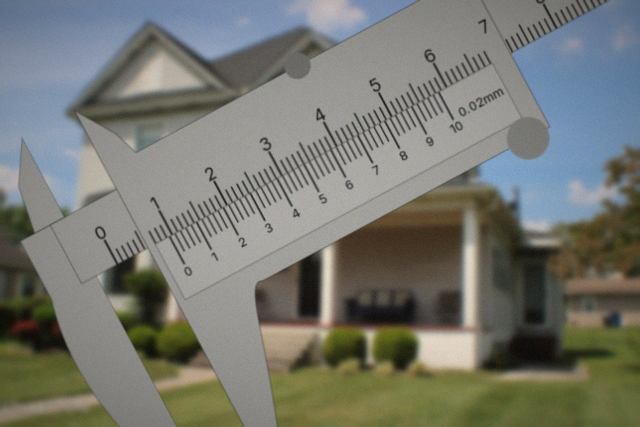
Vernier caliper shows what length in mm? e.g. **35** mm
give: **9.5** mm
